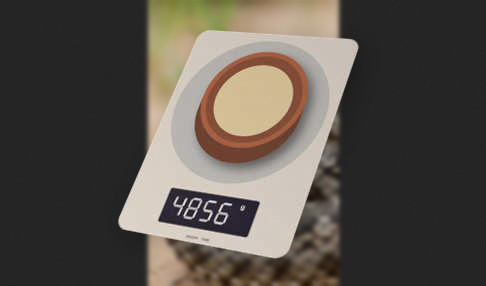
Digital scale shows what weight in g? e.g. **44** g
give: **4856** g
